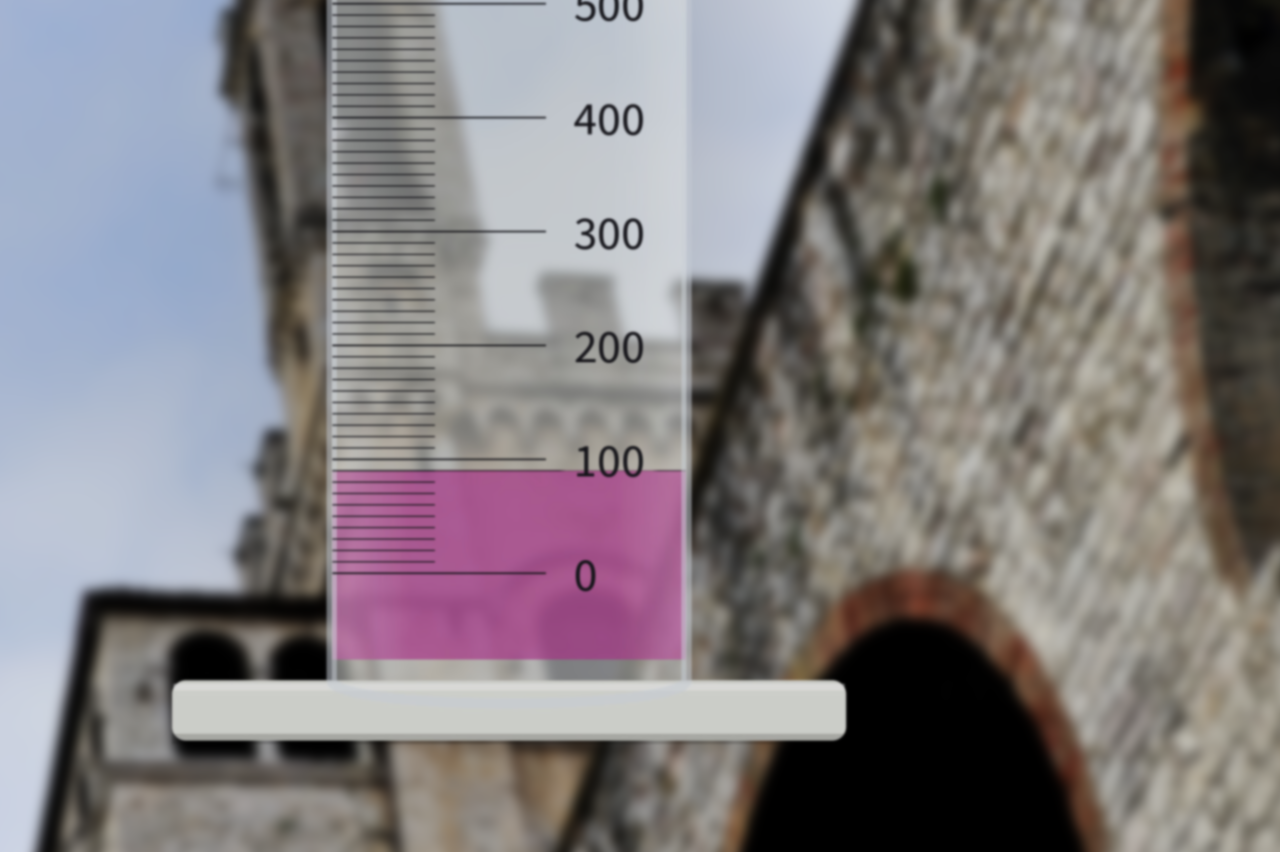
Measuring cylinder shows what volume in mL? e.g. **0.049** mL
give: **90** mL
